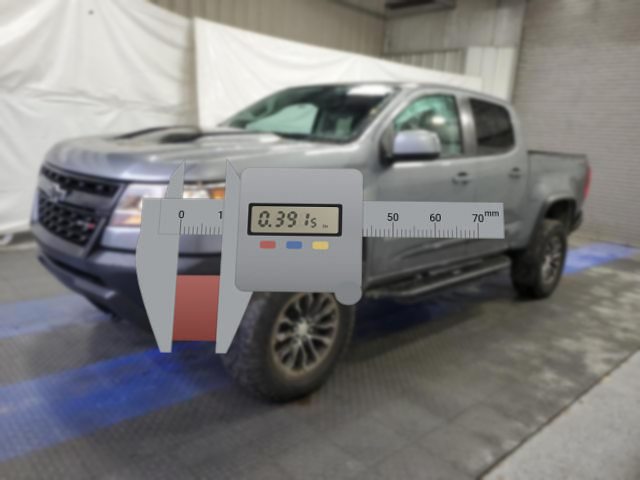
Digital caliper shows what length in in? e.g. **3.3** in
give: **0.3915** in
